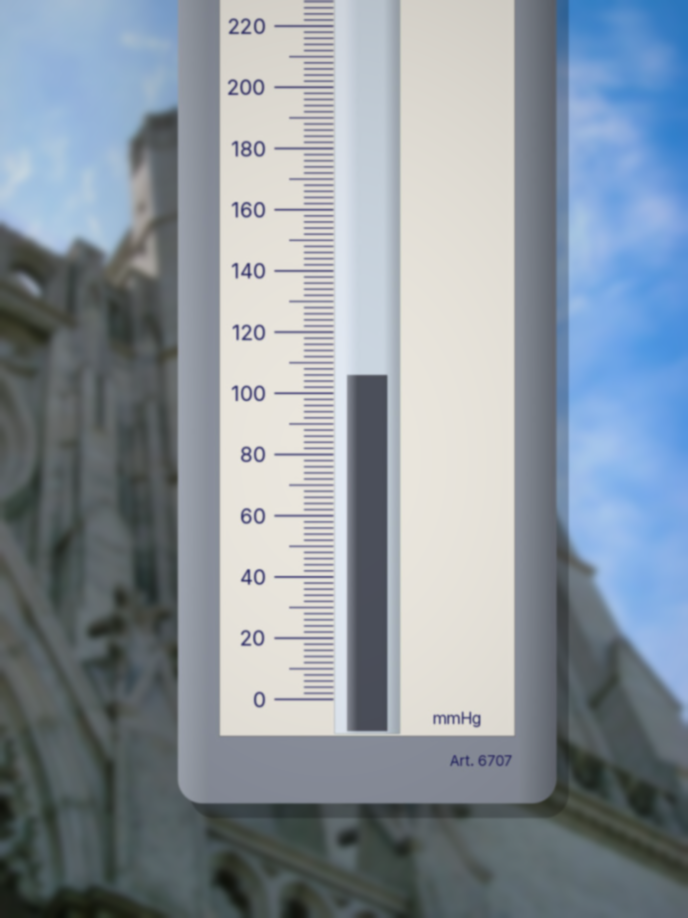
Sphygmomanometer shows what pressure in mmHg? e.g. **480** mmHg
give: **106** mmHg
